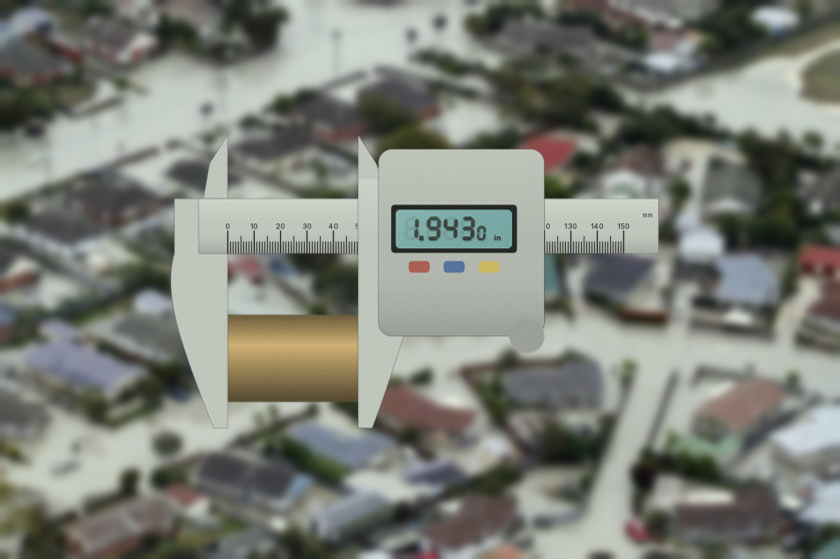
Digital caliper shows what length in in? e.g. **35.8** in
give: **1.9430** in
